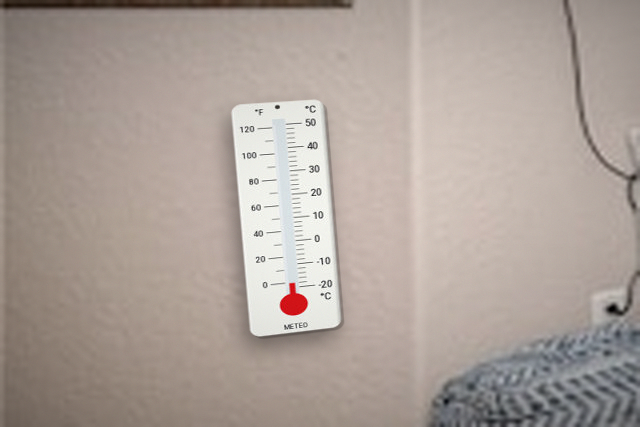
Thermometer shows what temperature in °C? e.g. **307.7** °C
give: **-18** °C
